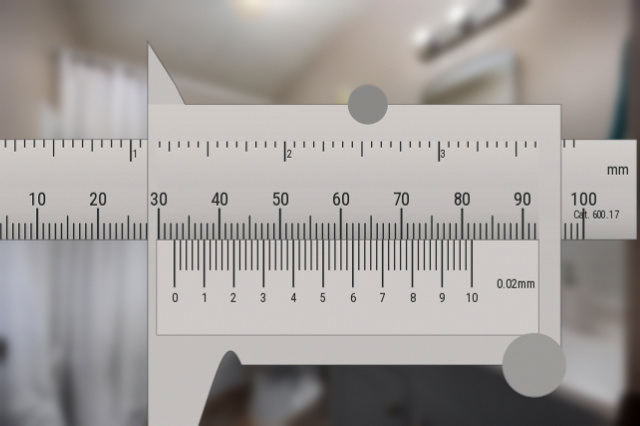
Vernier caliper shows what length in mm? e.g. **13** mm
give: **32.6** mm
